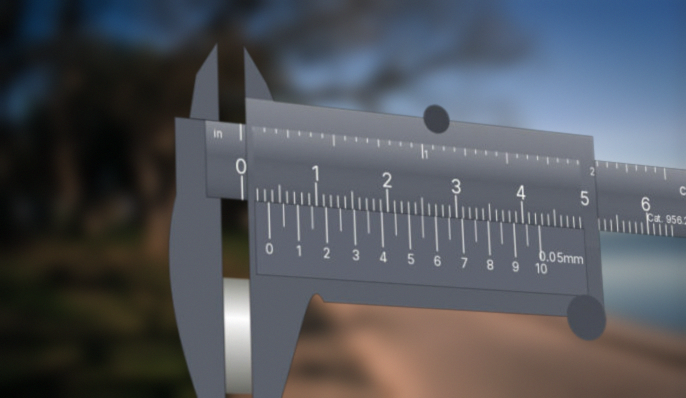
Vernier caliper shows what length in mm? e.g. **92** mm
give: **3.5** mm
